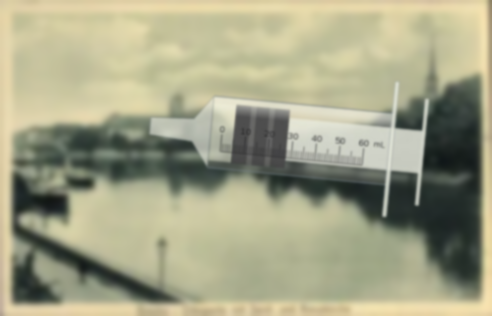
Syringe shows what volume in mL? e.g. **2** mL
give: **5** mL
